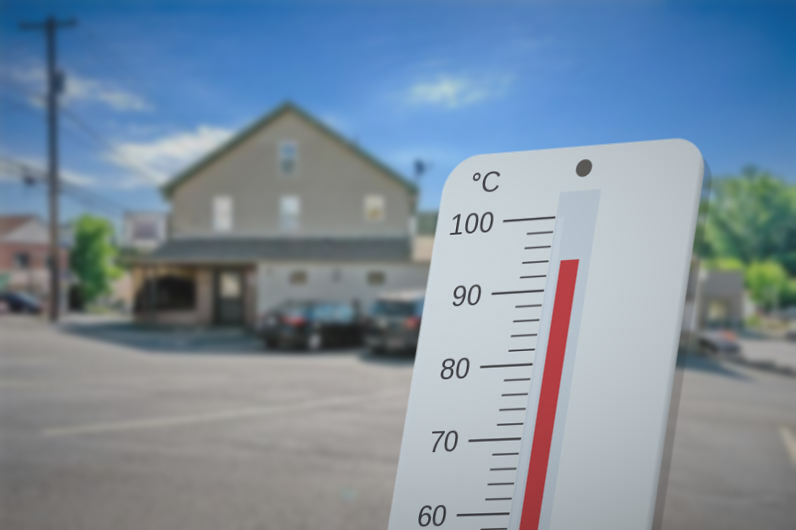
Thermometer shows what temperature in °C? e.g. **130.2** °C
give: **94** °C
